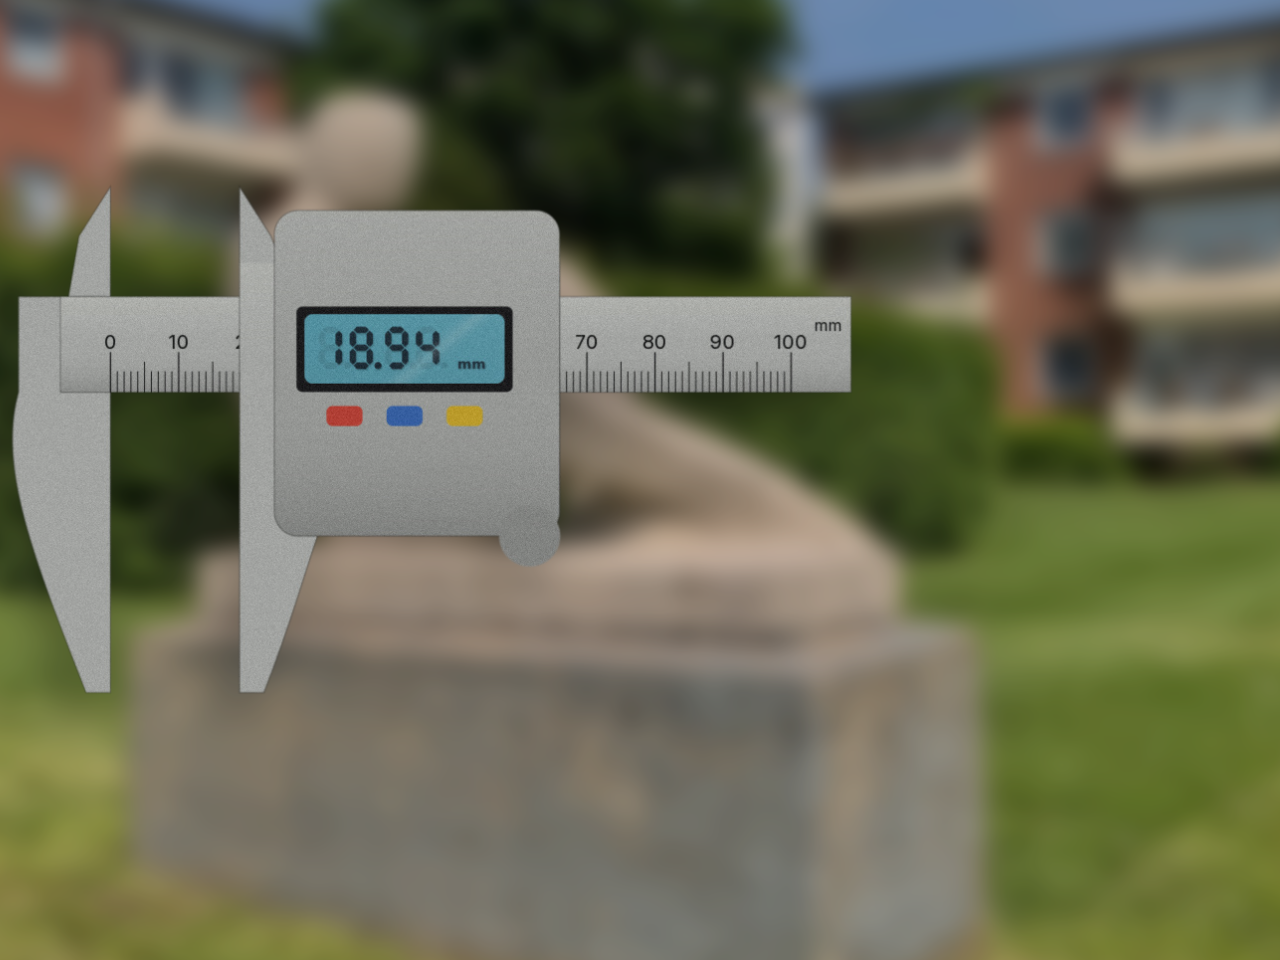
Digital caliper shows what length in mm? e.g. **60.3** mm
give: **18.94** mm
